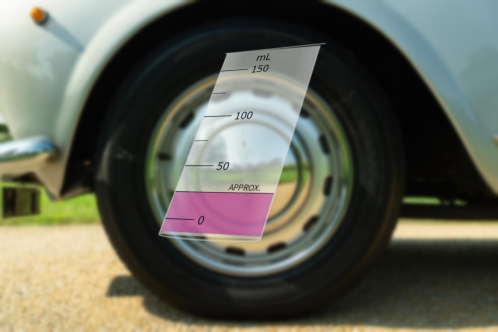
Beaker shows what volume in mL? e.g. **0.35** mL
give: **25** mL
